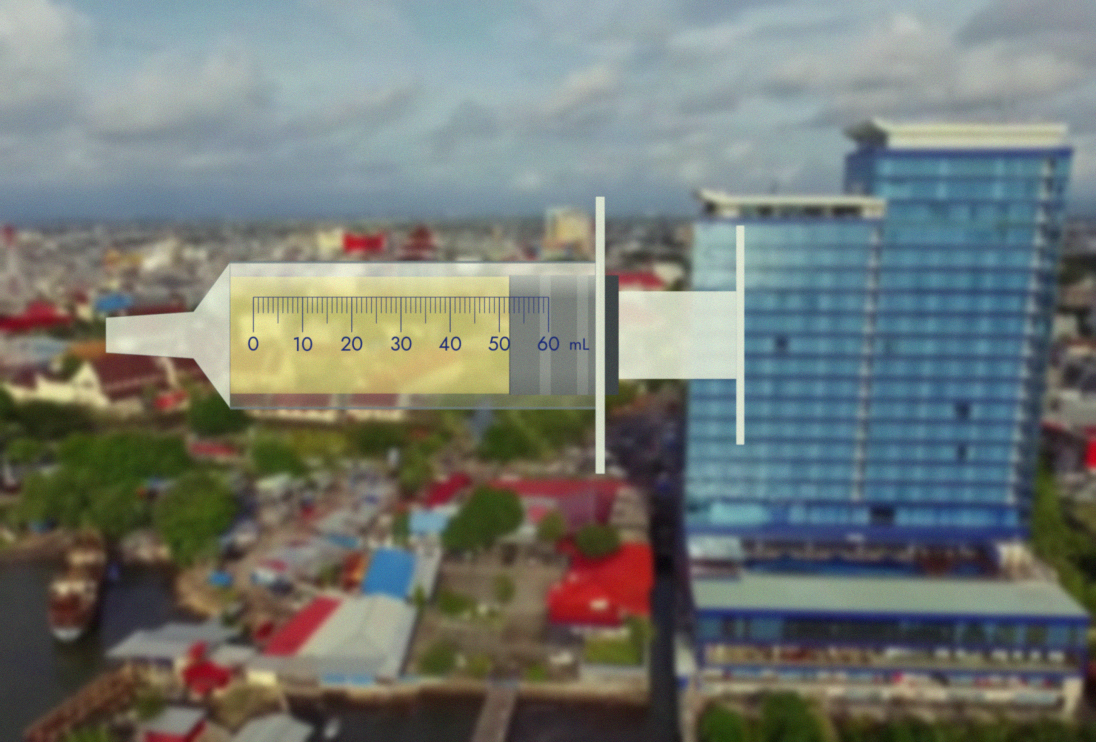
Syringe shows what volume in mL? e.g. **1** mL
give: **52** mL
